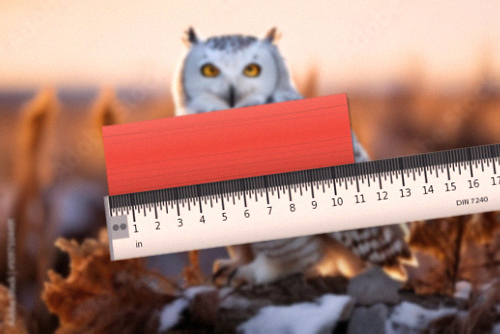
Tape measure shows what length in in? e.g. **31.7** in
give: **11** in
